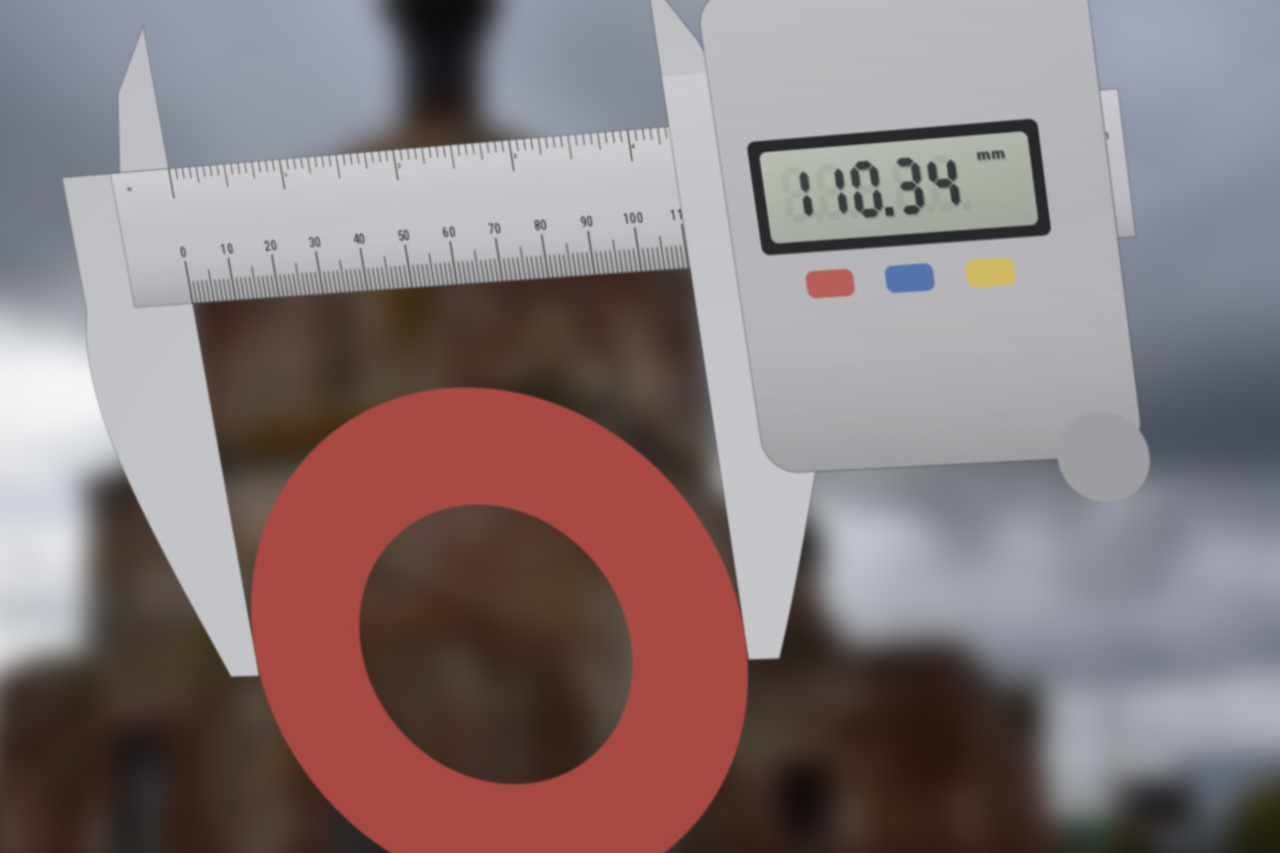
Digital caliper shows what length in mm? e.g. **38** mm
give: **110.34** mm
